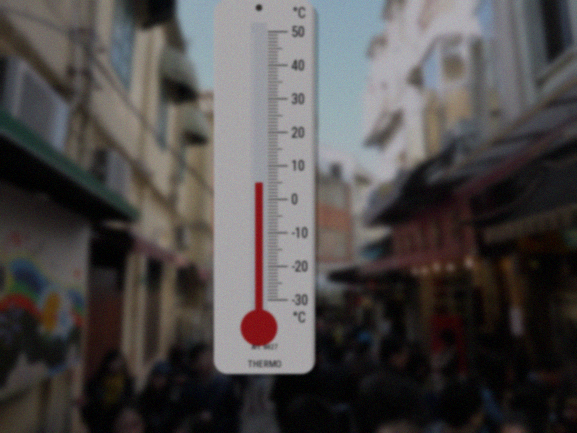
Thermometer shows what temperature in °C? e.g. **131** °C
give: **5** °C
